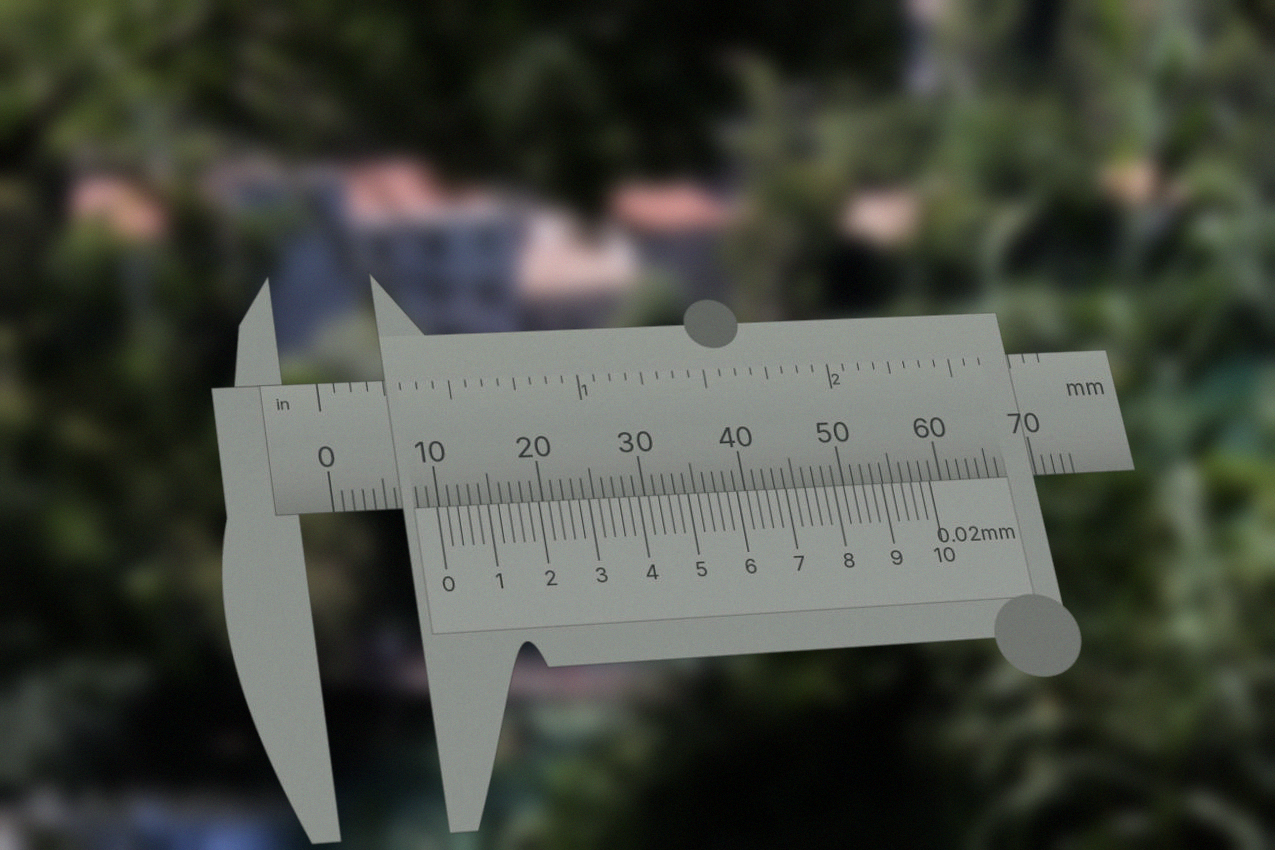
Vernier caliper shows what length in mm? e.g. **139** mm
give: **9.8** mm
